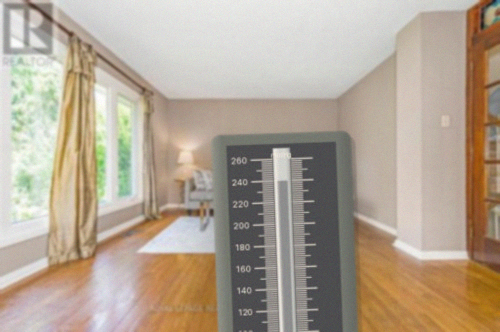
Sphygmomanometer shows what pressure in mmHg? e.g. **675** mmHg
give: **240** mmHg
